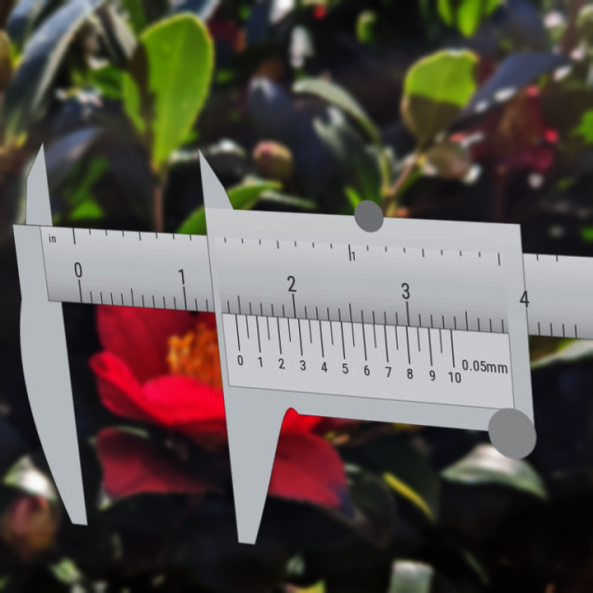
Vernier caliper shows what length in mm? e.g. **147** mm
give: **14.6** mm
